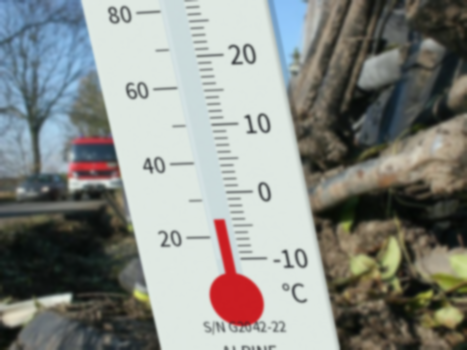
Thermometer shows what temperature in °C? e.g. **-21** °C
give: **-4** °C
